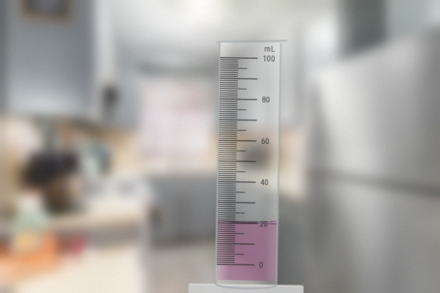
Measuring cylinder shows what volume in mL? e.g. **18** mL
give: **20** mL
